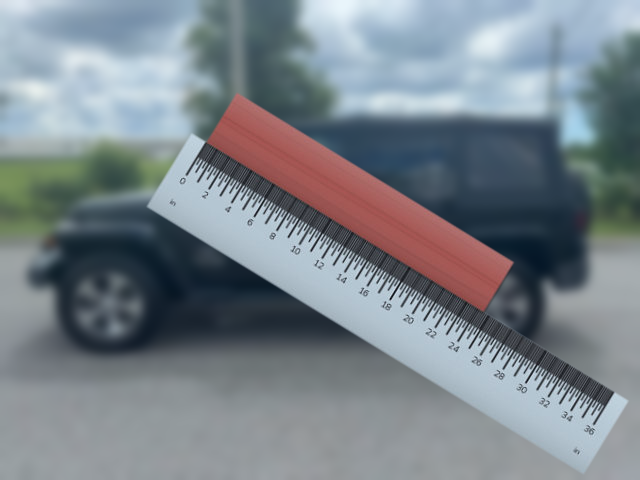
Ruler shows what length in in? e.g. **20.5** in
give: **24.5** in
